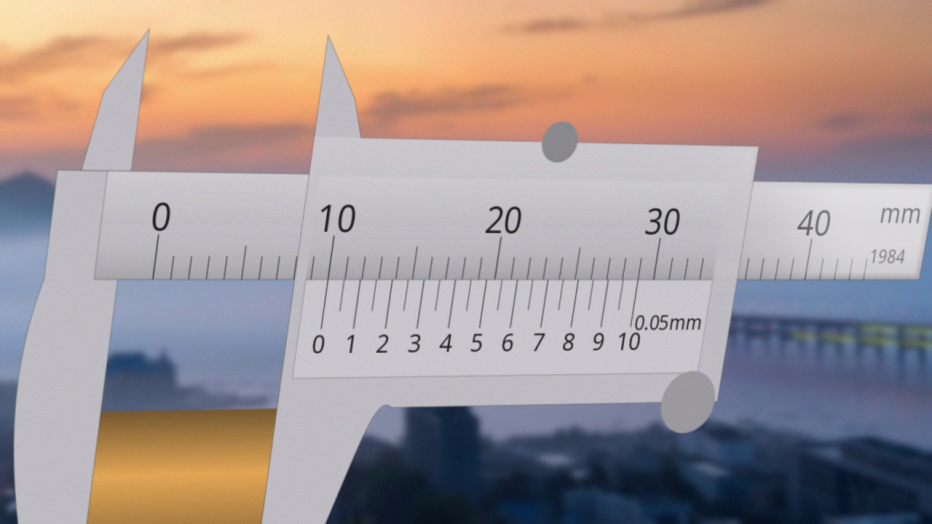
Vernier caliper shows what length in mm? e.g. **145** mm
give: **10.0** mm
